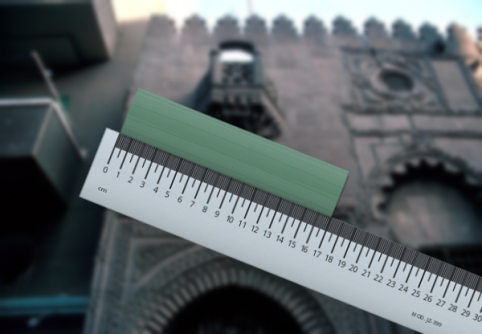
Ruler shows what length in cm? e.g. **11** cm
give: **17** cm
